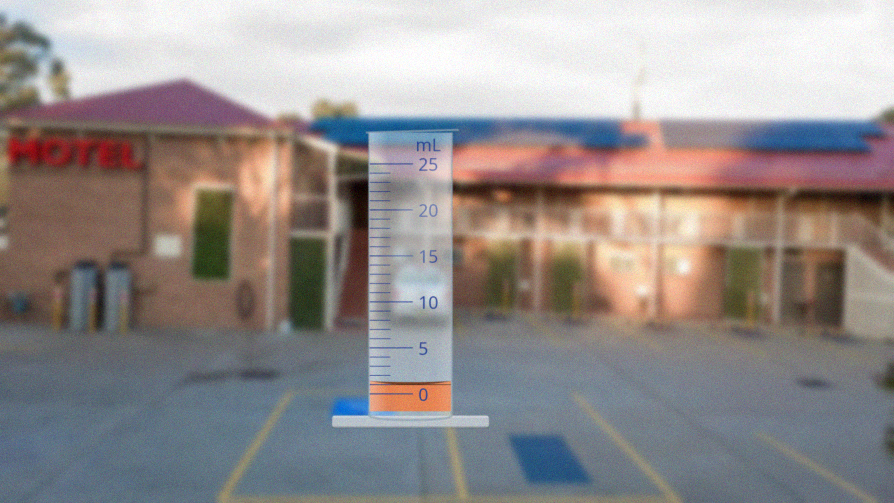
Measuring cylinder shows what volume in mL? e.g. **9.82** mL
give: **1** mL
